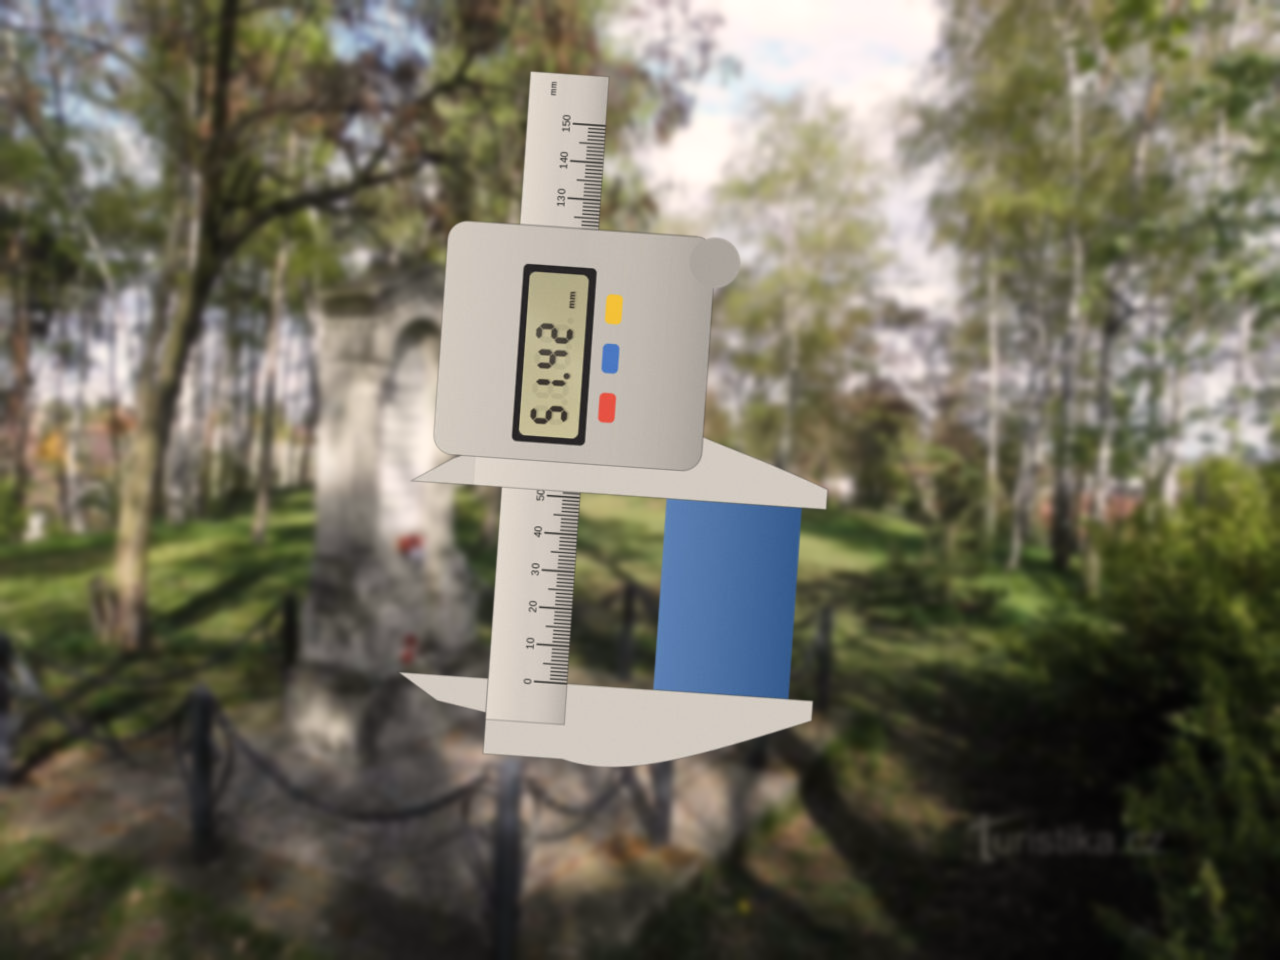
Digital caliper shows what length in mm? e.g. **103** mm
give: **51.42** mm
